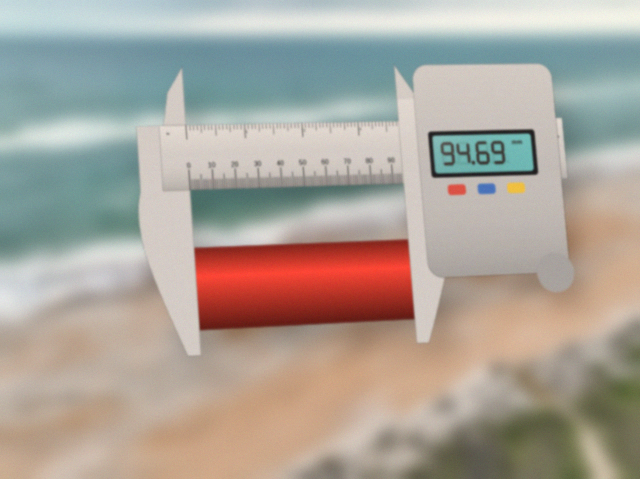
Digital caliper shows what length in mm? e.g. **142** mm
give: **94.69** mm
